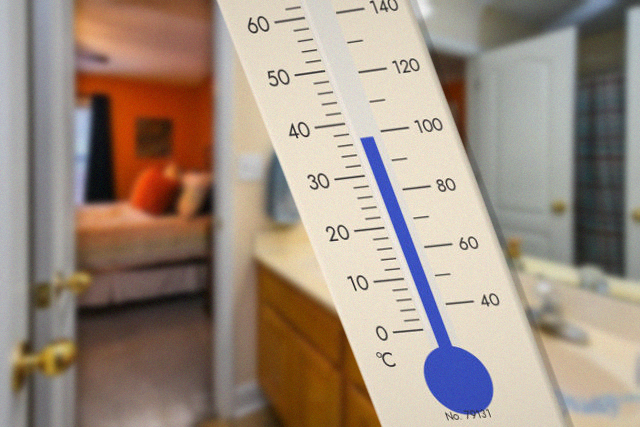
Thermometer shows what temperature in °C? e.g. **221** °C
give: **37** °C
